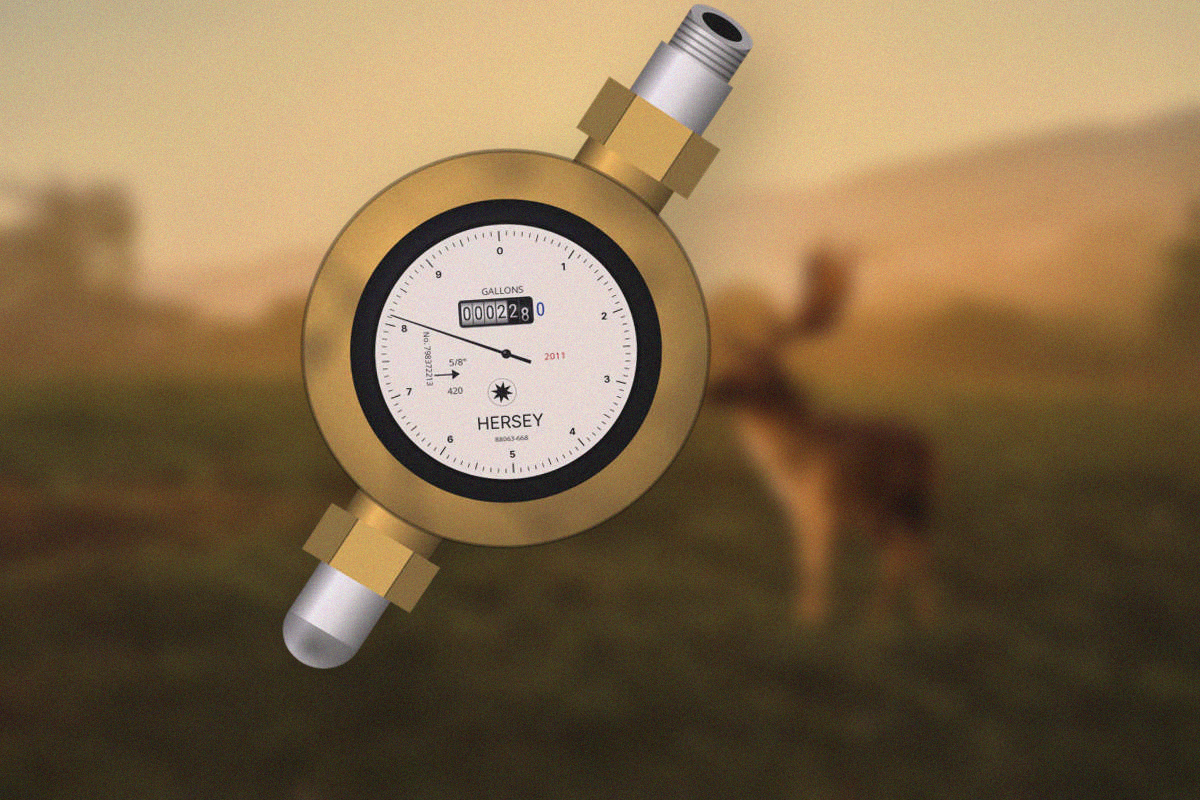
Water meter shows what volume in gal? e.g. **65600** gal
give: **2278.1** gal
